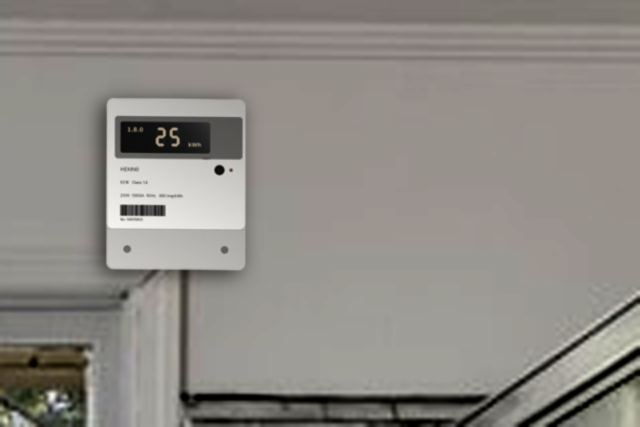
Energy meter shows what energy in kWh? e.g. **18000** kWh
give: **25** kWh
